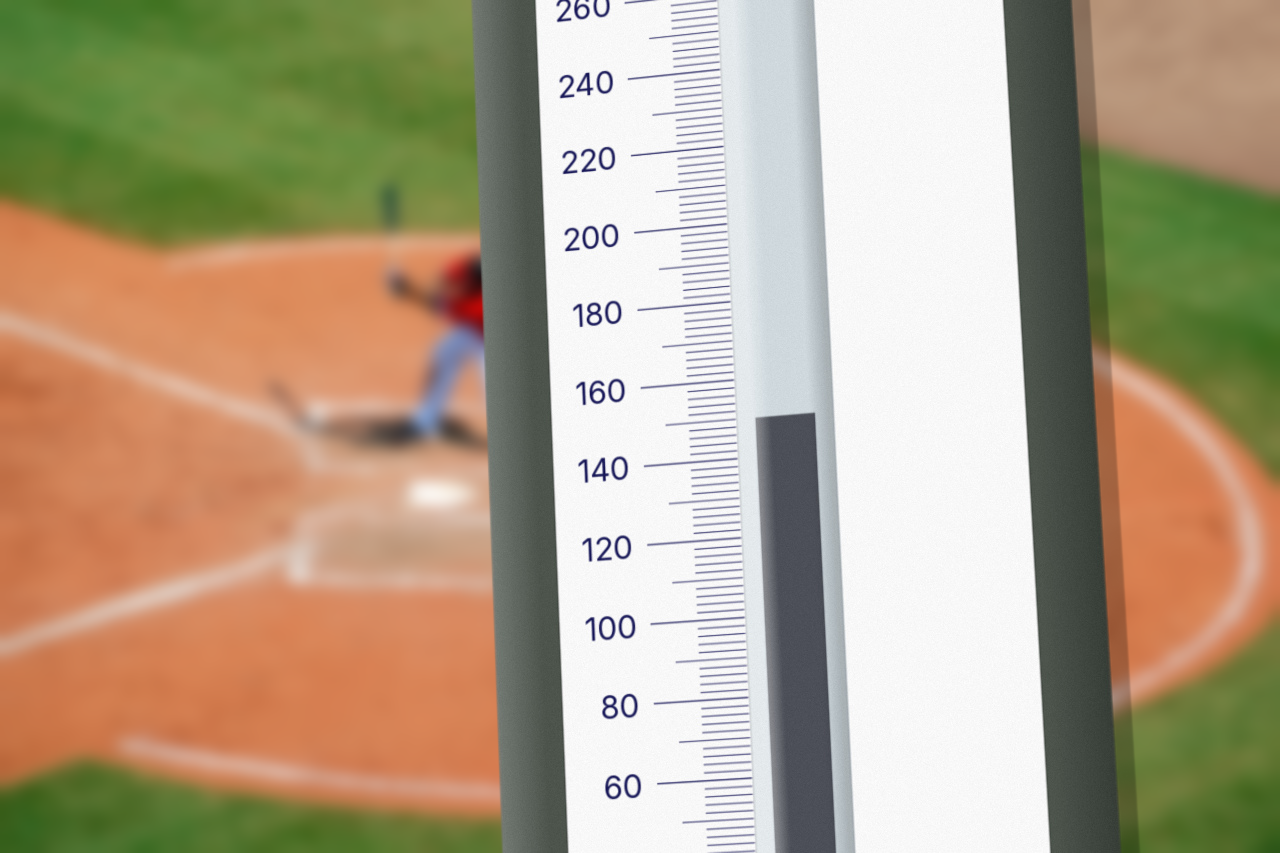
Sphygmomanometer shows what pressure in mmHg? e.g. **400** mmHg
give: **150** mmHg
